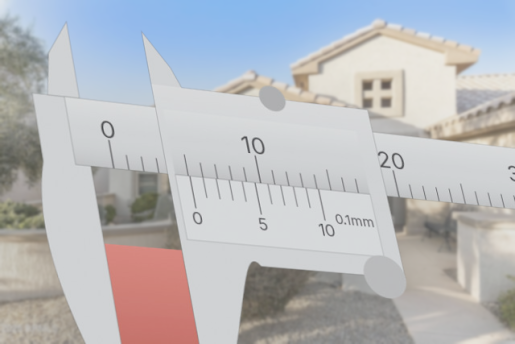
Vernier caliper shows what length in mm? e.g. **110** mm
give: **5.1** mm
